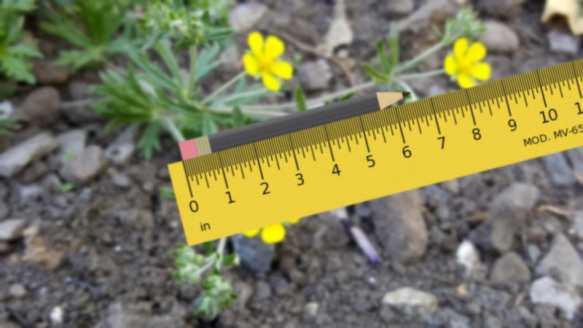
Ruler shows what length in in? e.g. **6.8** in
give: **6.5** in
